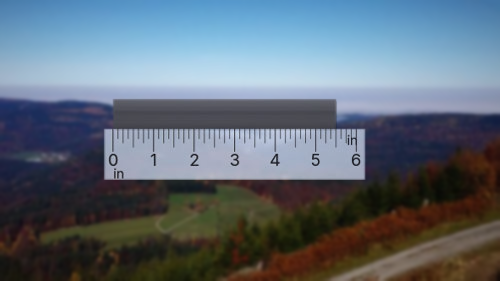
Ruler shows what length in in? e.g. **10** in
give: **5.5** in
